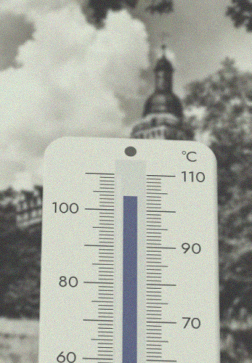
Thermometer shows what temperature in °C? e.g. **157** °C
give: **104** °C
